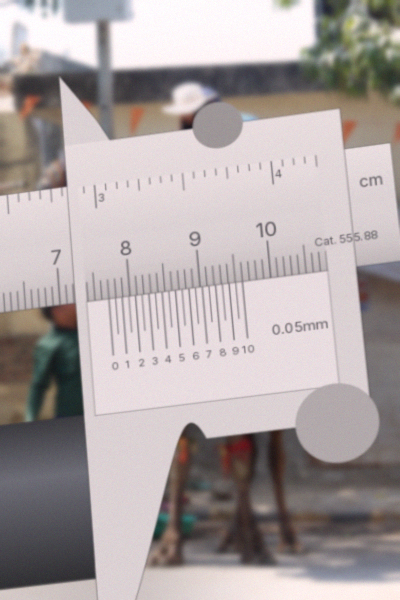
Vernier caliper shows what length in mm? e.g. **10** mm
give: **77.0** mm
